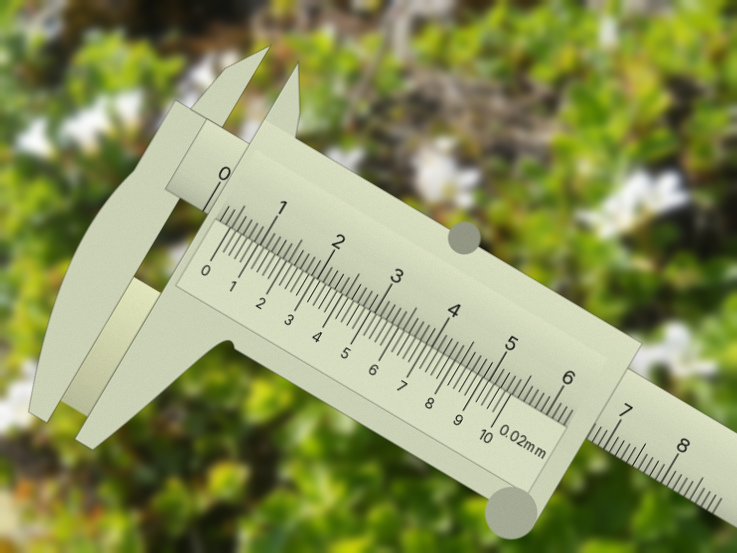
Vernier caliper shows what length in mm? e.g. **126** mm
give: **4.8** mm
